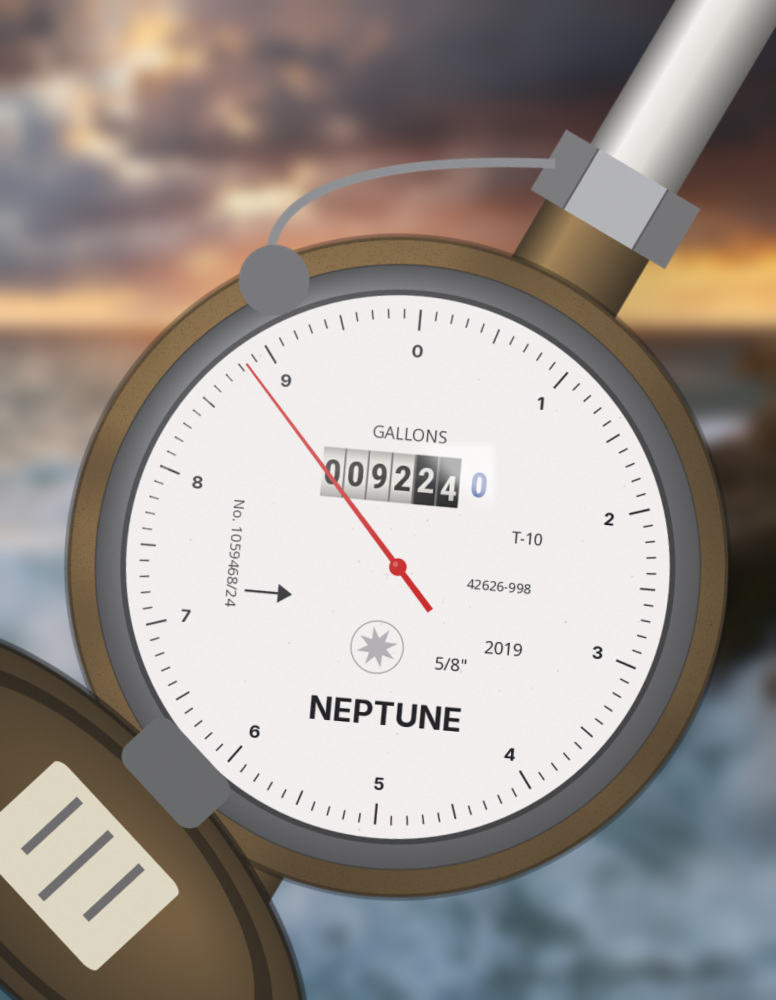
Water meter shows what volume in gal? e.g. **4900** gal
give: **92238.8** gal
